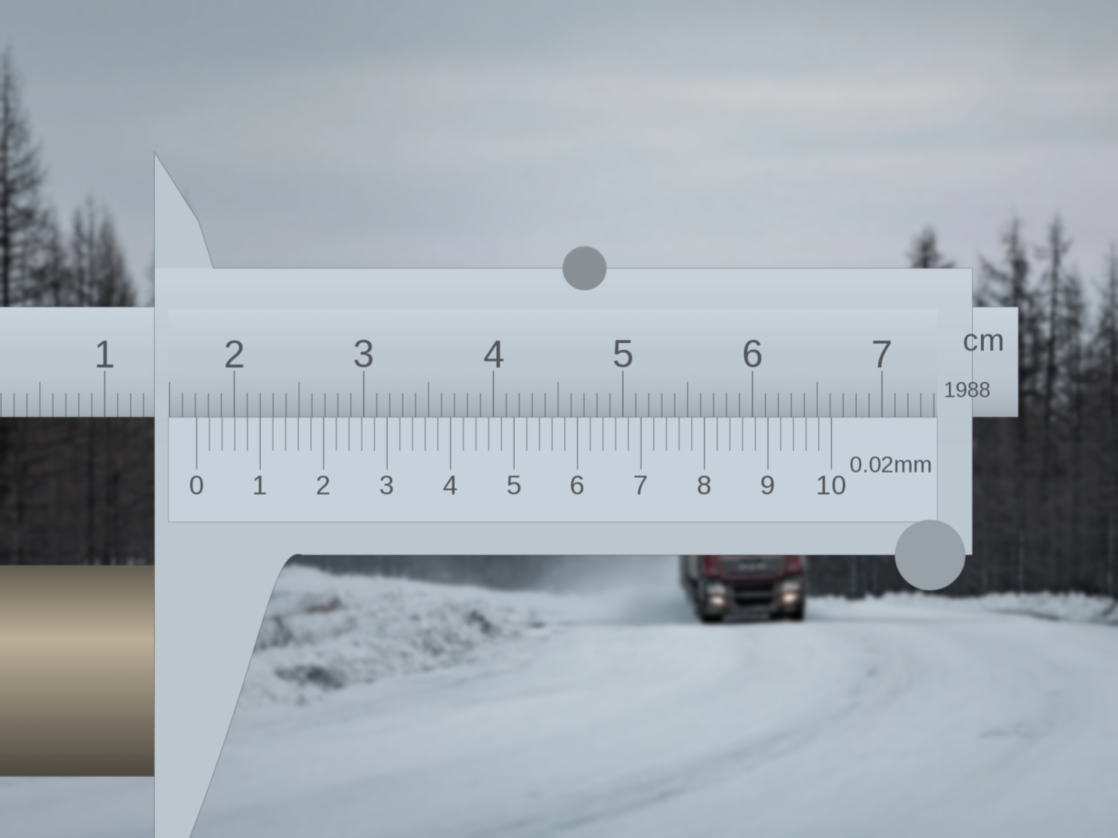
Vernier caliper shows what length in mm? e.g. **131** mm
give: **17.1** mm
